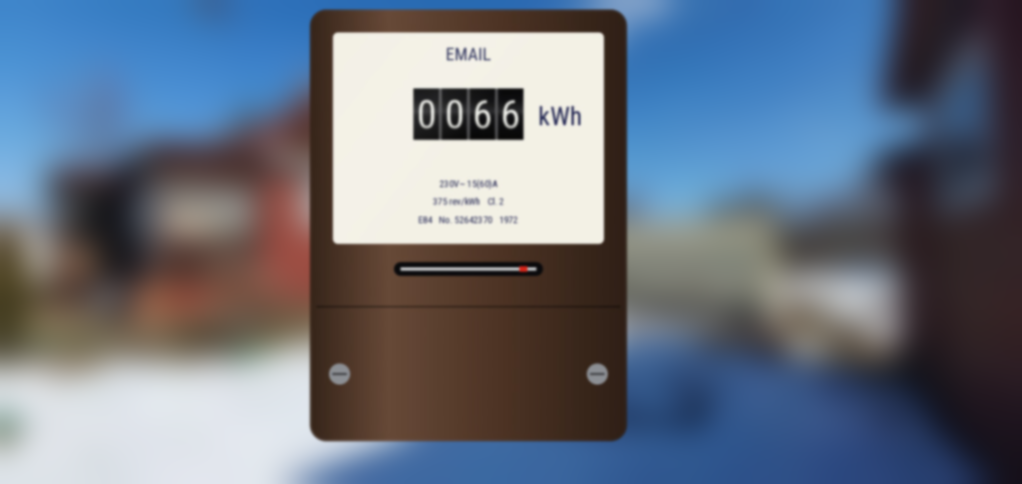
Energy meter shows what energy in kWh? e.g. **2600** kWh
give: **66** kWh
